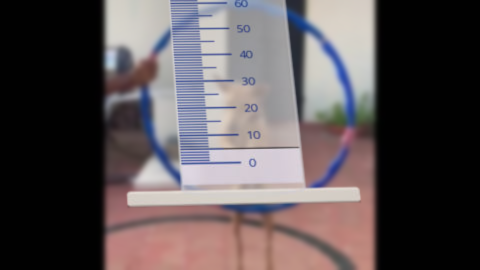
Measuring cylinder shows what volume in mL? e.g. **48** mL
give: **5** mL
